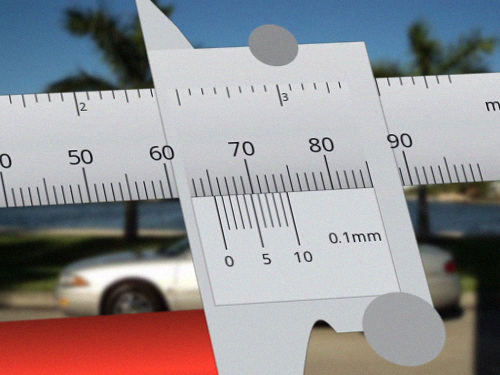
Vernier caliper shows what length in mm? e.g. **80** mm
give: **65.2** mm
